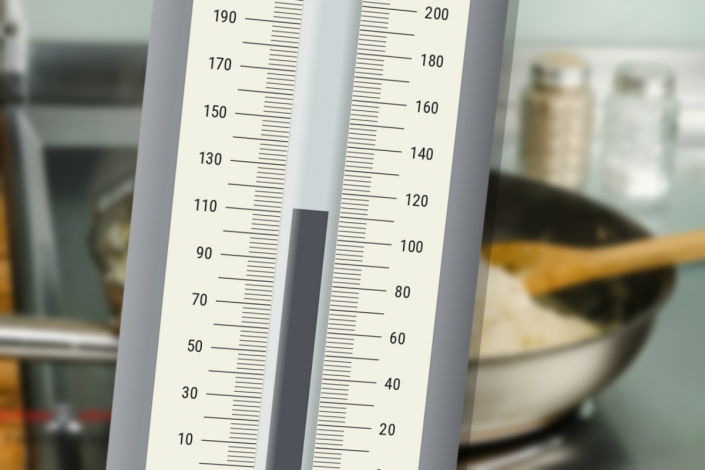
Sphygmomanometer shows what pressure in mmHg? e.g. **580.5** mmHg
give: **112** mmHg
